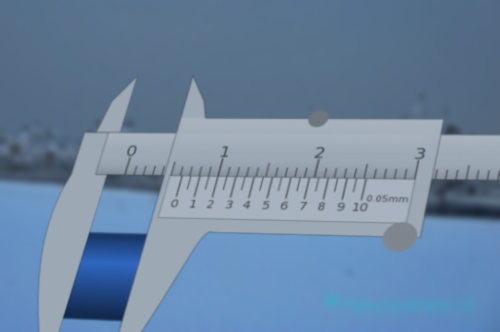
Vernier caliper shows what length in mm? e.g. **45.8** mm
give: **6.2** mm
